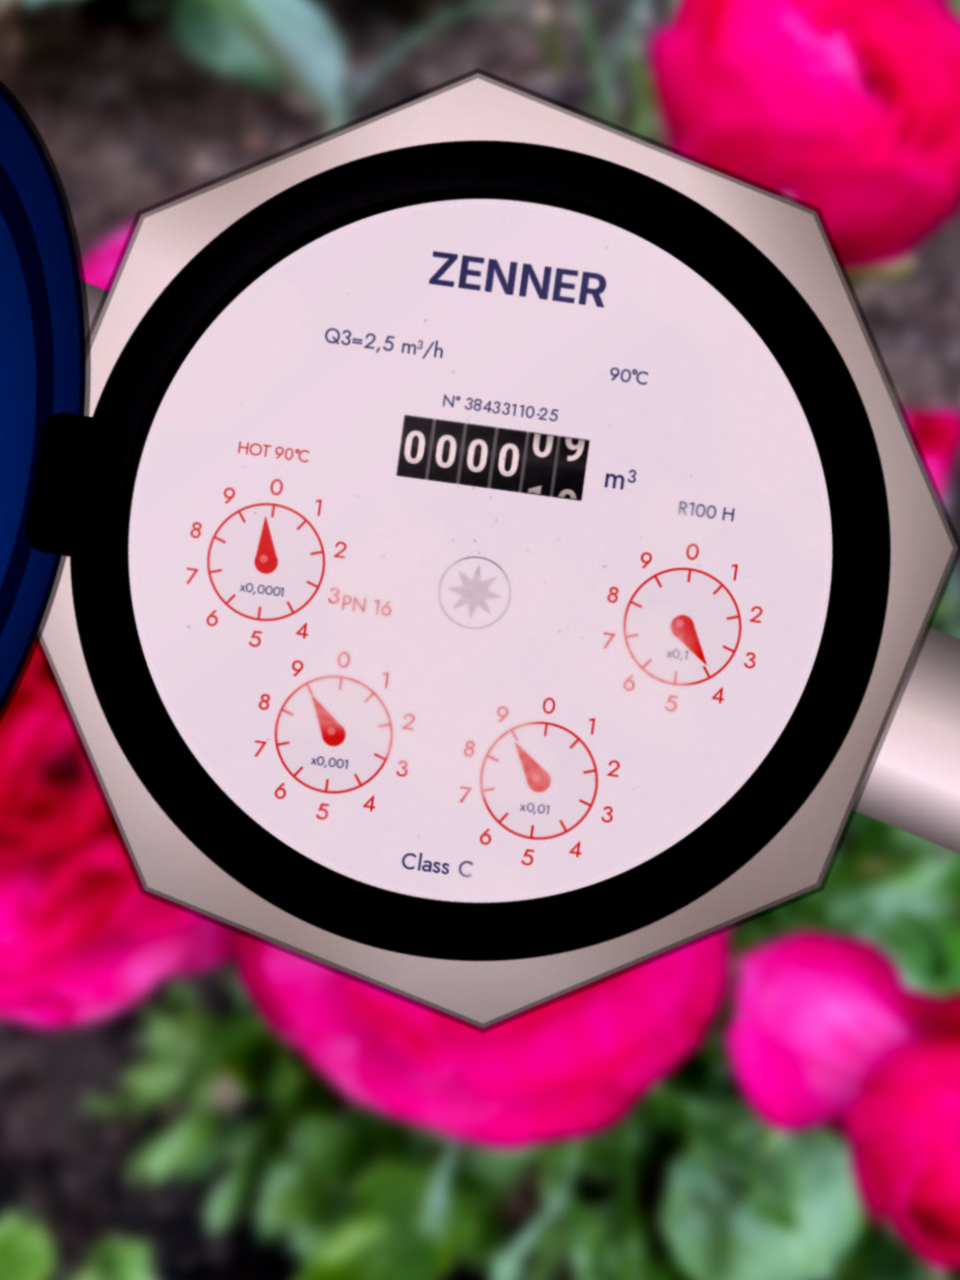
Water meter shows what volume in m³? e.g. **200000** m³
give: **9.3889** m³
